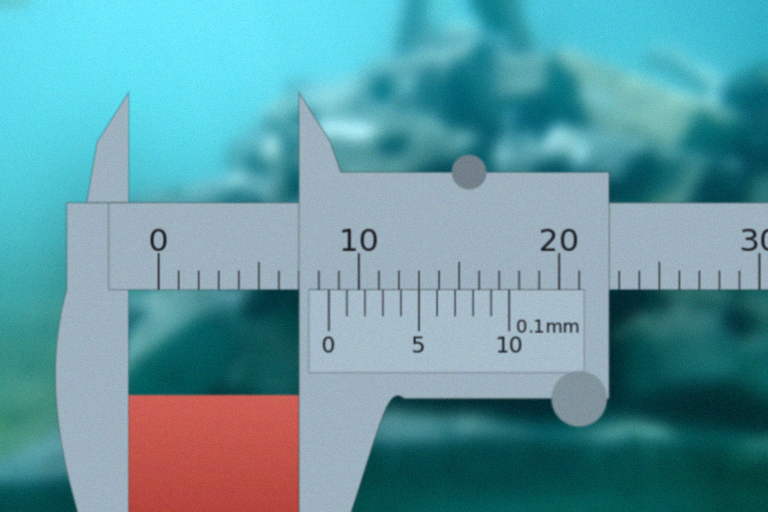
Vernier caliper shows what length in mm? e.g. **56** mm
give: **8.5** mm
